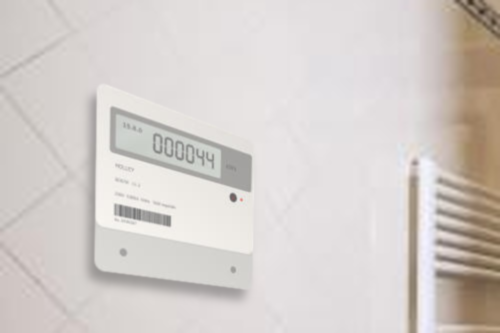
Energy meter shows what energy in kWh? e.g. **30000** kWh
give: **44** kWh
